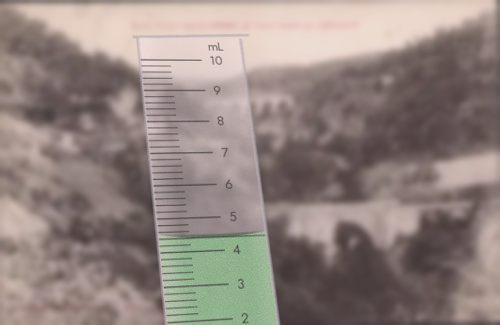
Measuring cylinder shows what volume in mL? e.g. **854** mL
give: **4.4** mL
